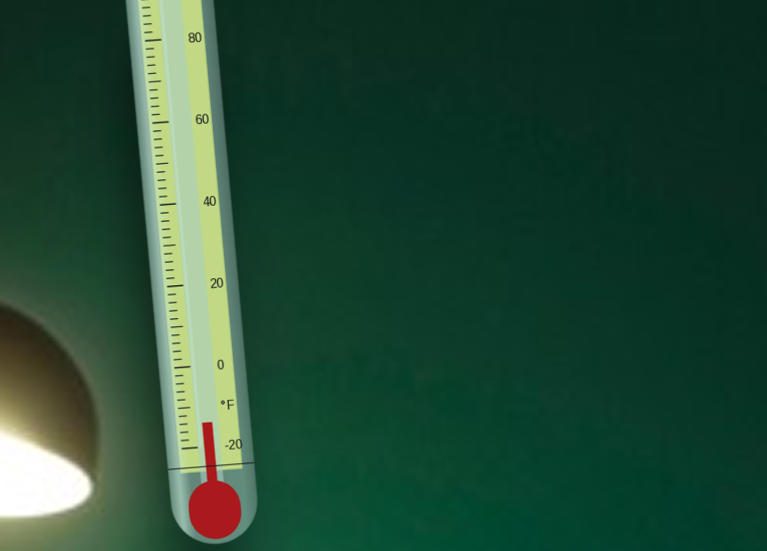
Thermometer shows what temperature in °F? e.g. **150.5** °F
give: **-14** °F
